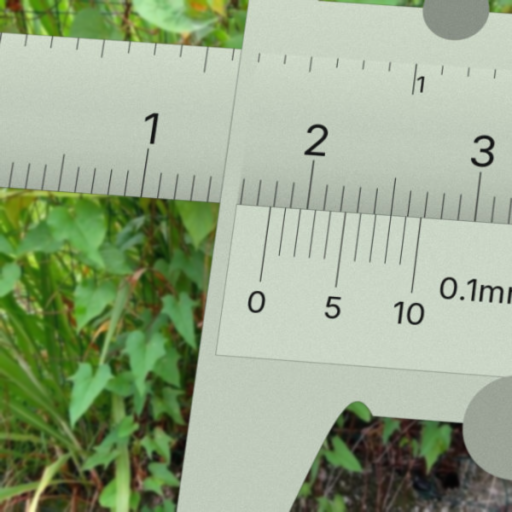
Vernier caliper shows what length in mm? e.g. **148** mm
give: **17.8** mm
